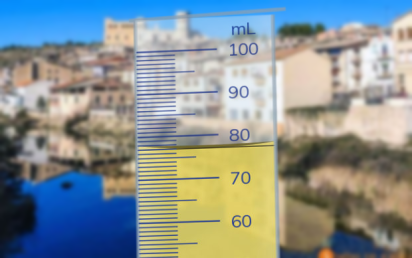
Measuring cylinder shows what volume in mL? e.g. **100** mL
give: **77** mL
